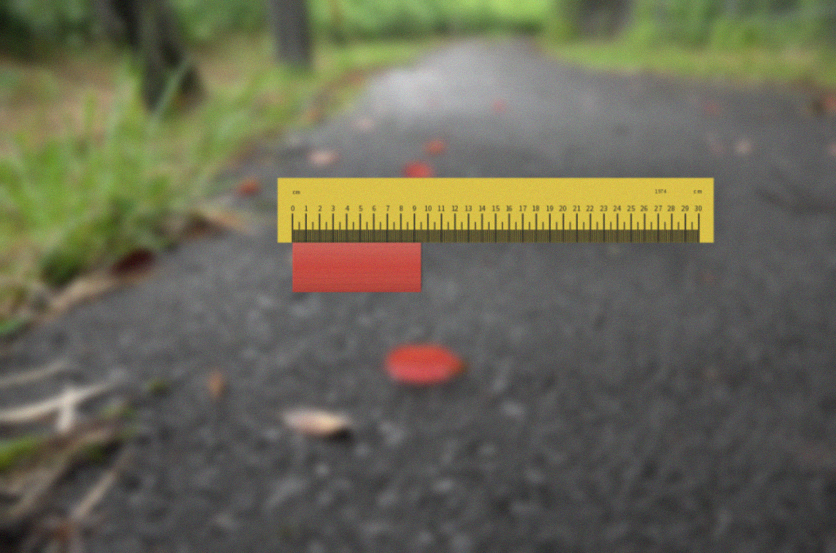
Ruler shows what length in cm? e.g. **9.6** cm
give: **9.5** cm
